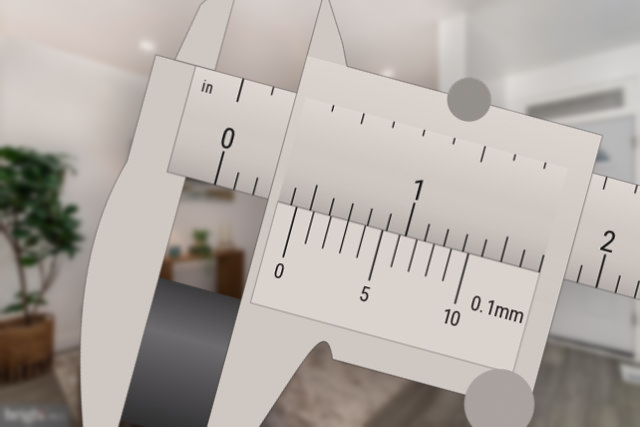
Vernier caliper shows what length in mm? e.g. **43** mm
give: **4.3** mm
